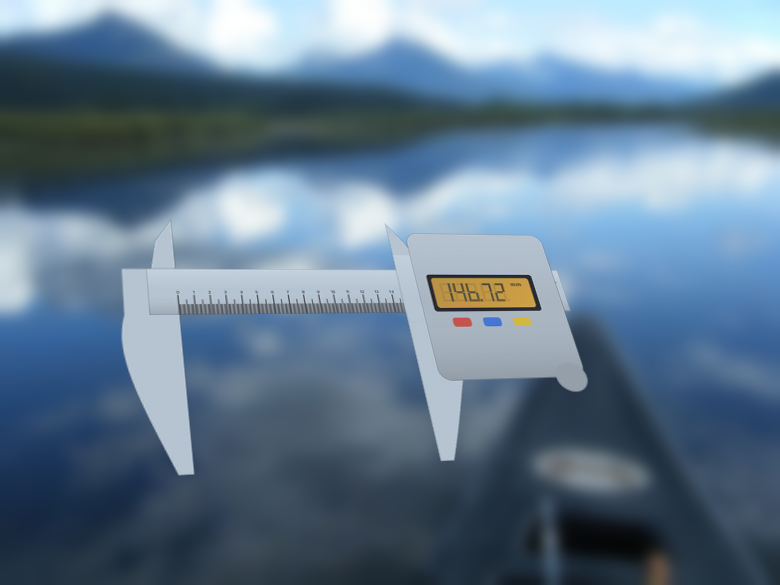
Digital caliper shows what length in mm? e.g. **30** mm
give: **146.72** mm
